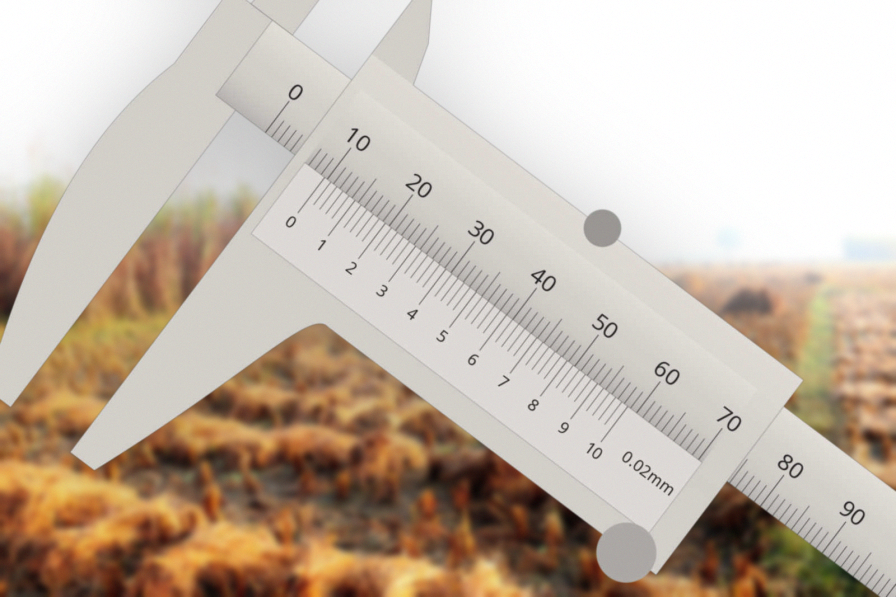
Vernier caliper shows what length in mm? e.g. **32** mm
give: **9.6** mm
